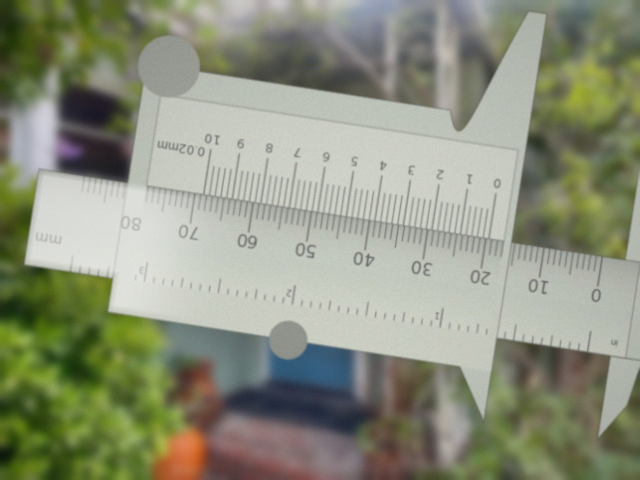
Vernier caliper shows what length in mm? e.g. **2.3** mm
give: **19.5** mm
